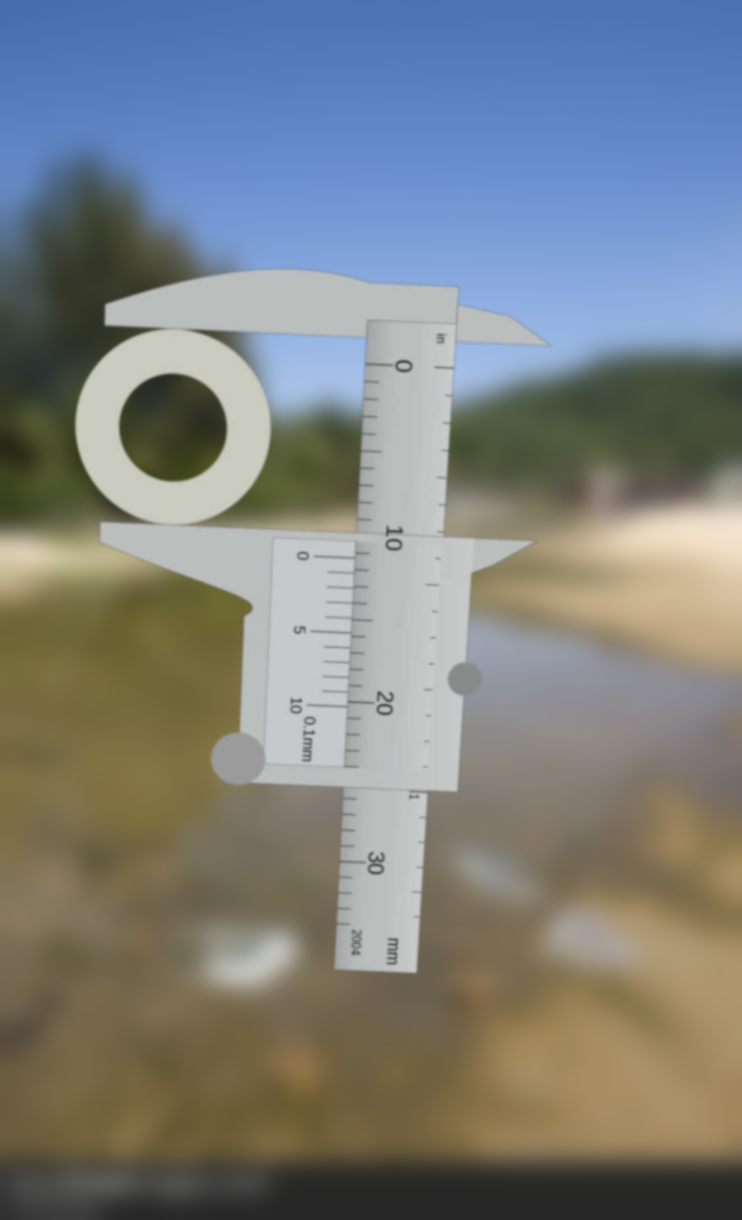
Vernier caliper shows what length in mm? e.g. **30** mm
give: **11.3** mm
